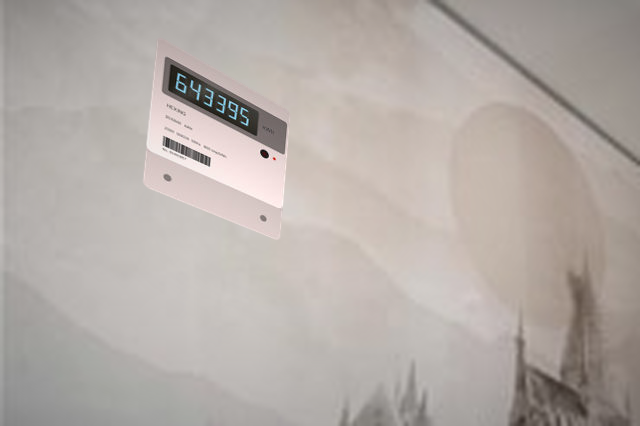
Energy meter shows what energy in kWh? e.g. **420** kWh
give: **643395** kWh
